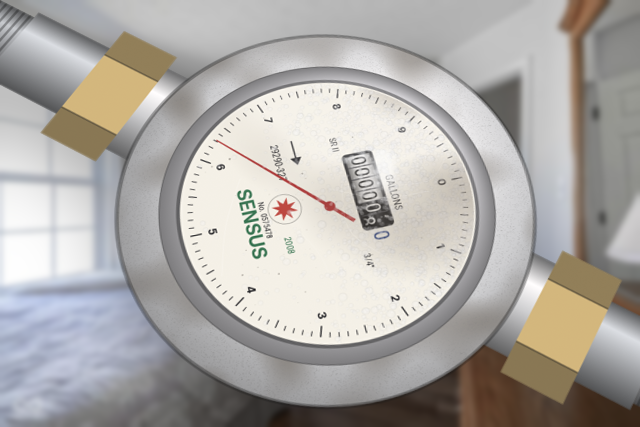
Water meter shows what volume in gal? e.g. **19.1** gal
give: **76.3** gal
